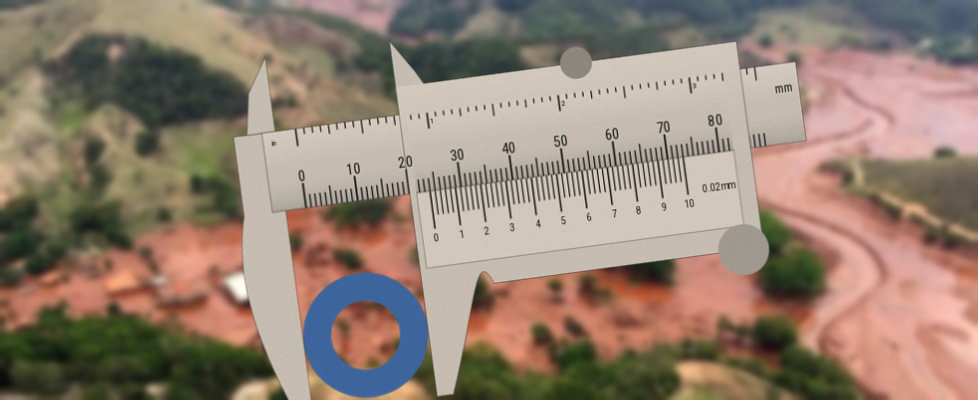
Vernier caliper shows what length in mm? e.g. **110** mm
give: **24.0** mm
